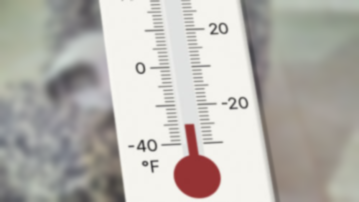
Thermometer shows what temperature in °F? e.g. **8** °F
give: **-30** °F
